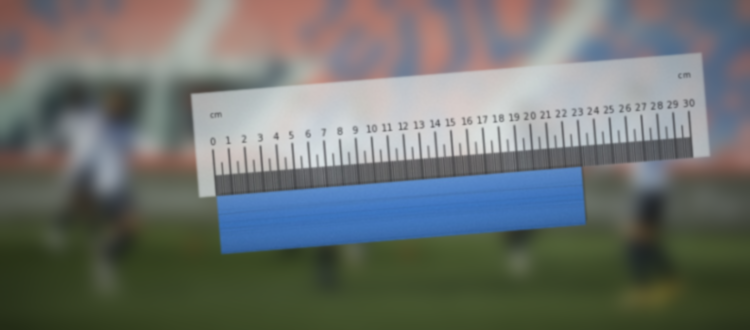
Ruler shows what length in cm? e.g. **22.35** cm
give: **23** cm
